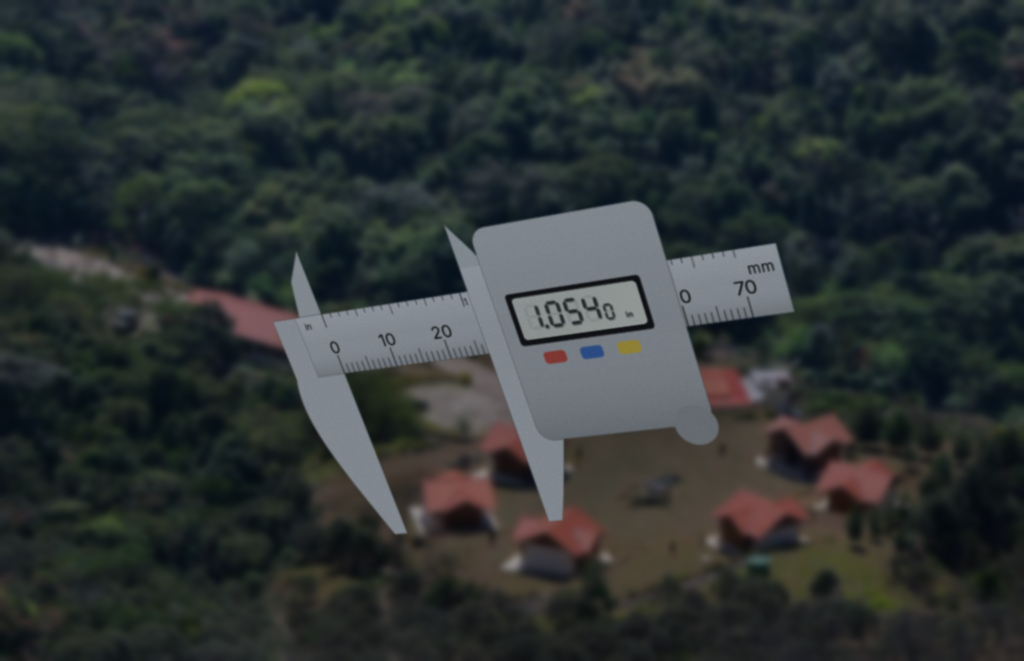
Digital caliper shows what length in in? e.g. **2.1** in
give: **1.0540** in
